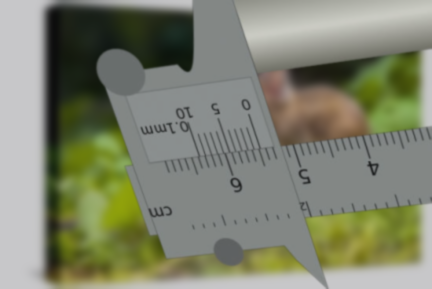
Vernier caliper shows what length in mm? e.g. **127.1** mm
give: **54.8** mm
